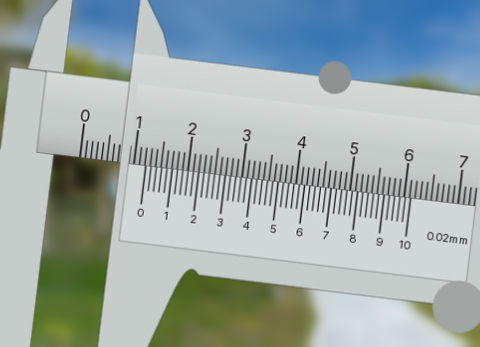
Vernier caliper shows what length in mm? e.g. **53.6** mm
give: **12.2** mm
